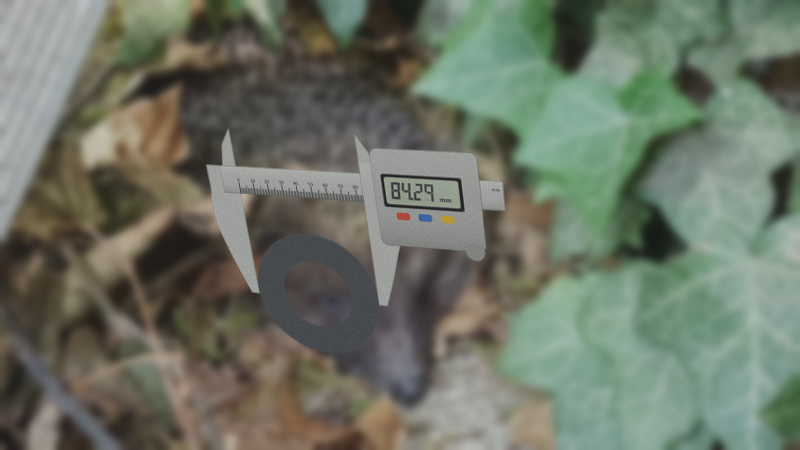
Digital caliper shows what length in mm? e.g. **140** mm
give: **84.29** mm
